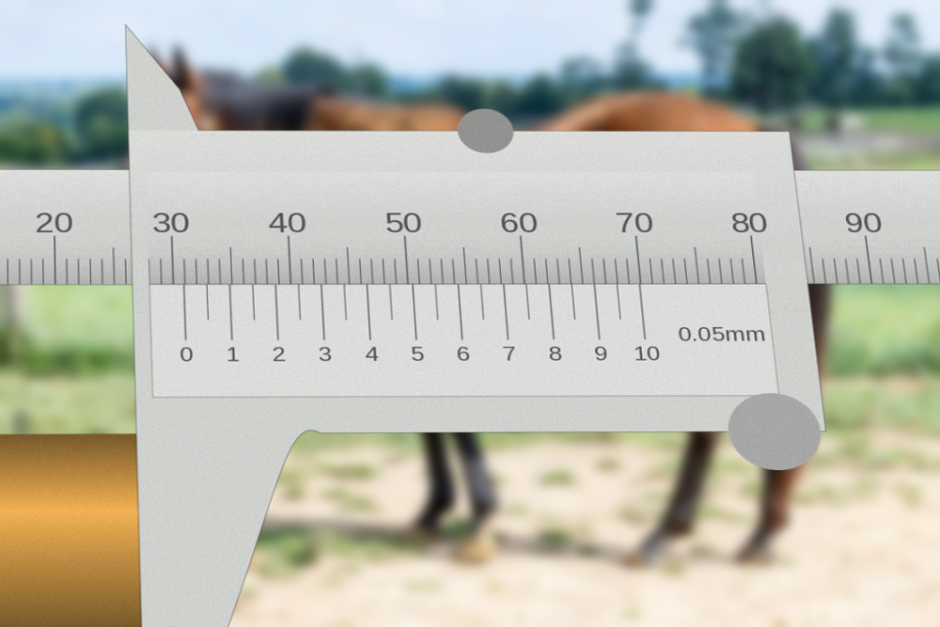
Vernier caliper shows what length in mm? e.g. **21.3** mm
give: **30.9** mm
